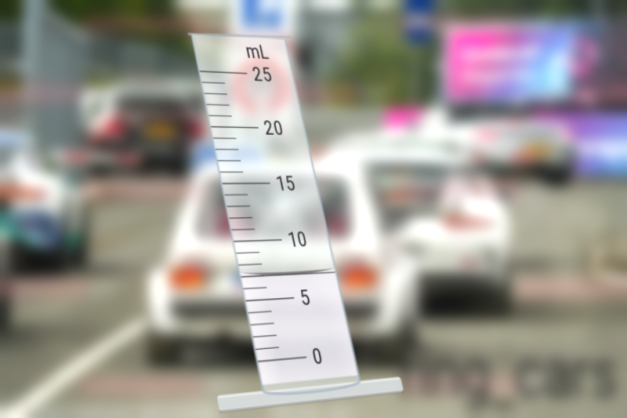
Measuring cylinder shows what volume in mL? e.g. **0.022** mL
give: **7** mL
